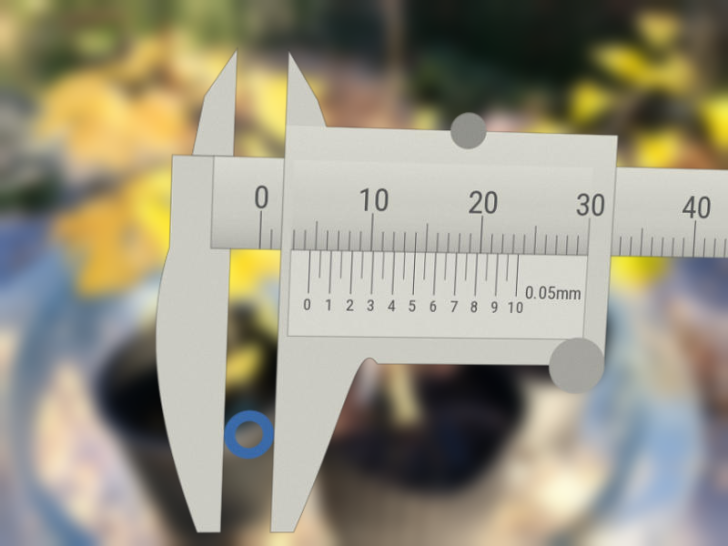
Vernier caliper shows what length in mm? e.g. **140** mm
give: **4.5** mm
